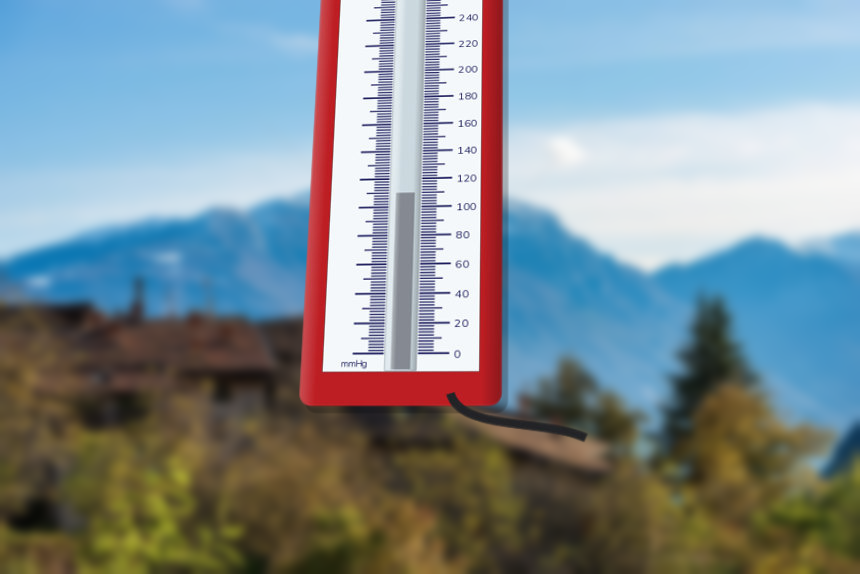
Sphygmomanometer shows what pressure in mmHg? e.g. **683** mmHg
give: **110** mmHg
